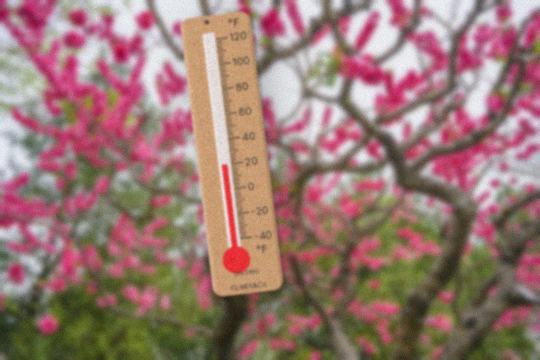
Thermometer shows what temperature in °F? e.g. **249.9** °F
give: **20** °F
